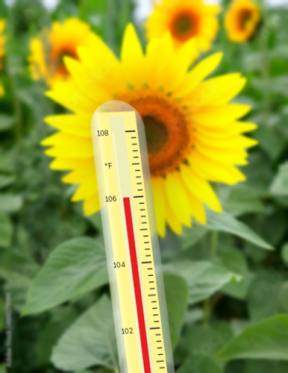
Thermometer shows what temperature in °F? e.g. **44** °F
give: **106** °F
